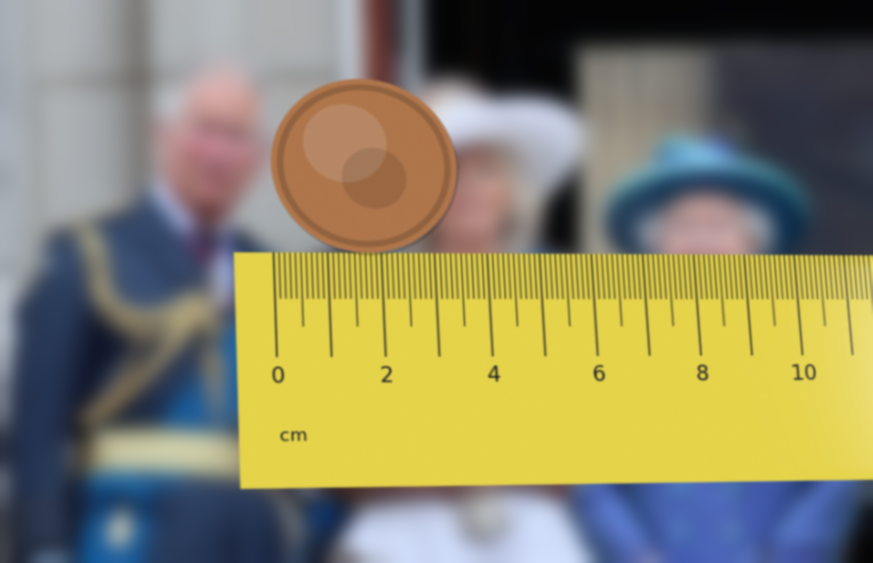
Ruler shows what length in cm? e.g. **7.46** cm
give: **3.5** cm
